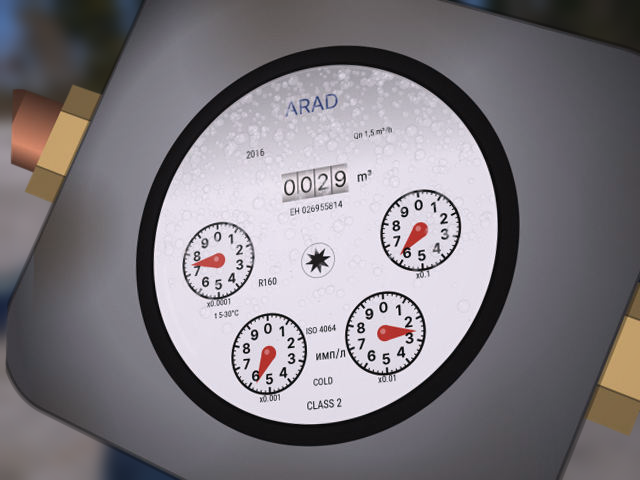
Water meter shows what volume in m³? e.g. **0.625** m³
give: **29.6257** m³
